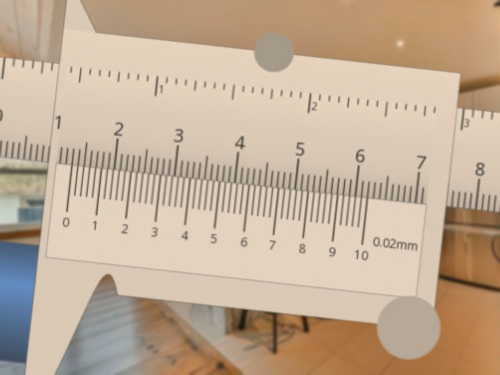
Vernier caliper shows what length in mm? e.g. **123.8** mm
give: **13.0** mm
